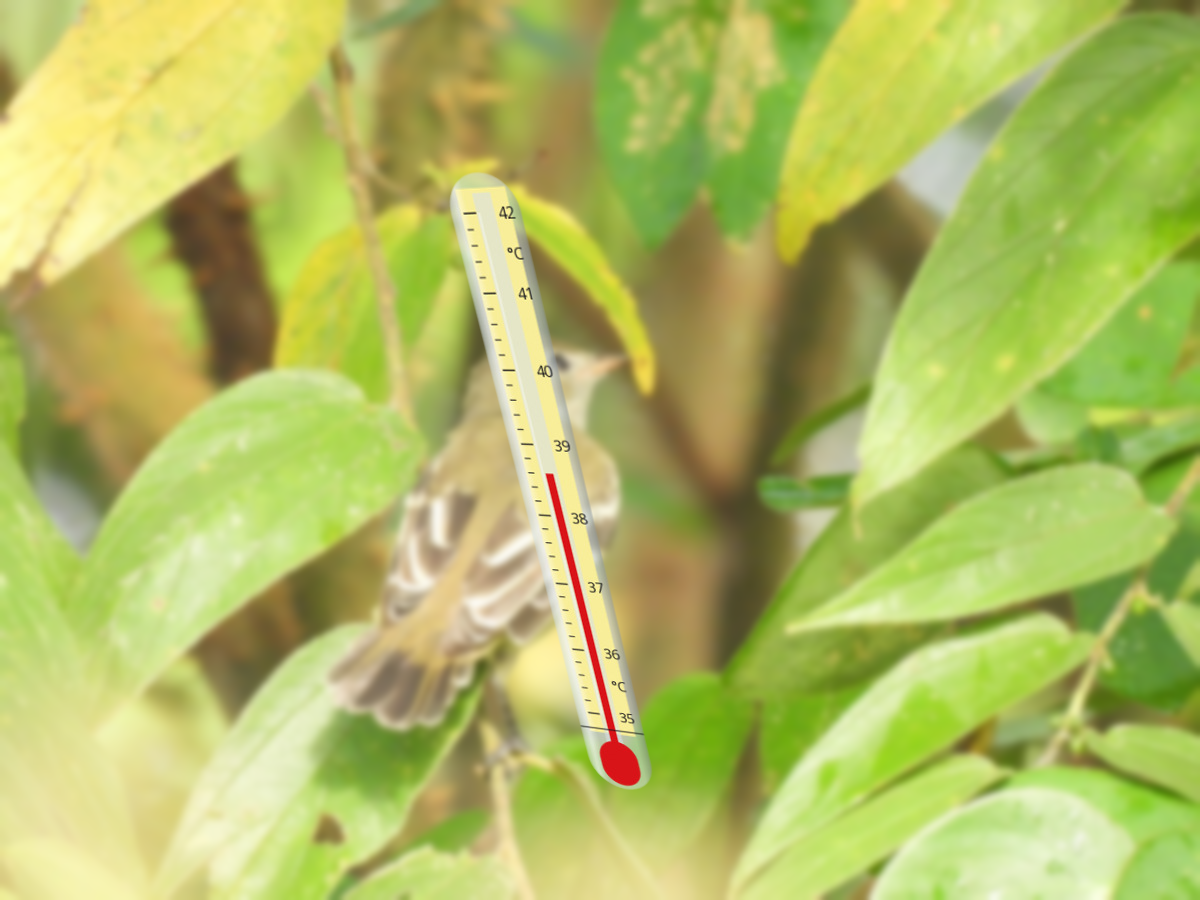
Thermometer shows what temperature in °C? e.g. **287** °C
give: **38.6** °C
